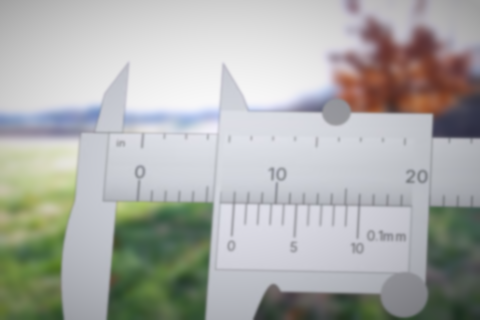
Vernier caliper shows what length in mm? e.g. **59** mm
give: **7.0** mm
